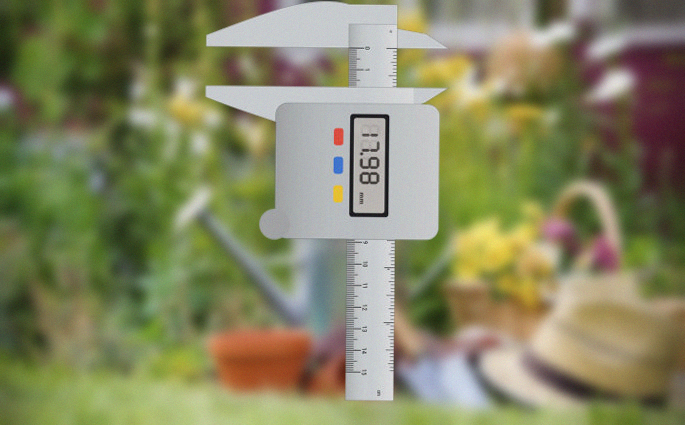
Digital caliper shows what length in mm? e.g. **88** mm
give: **17.98** mm
